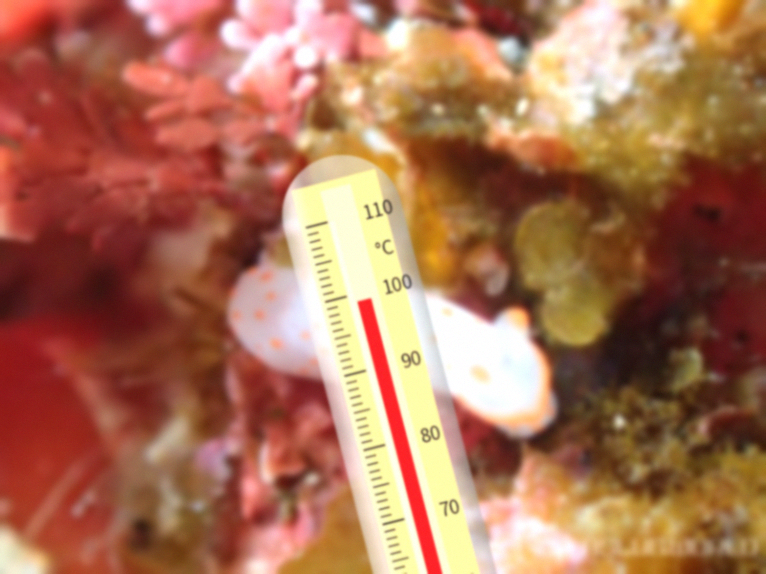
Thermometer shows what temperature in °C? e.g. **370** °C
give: **99** °C
